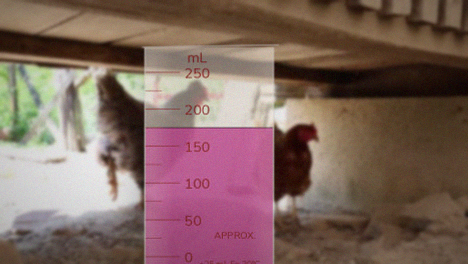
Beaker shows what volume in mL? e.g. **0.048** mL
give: **175** mL
